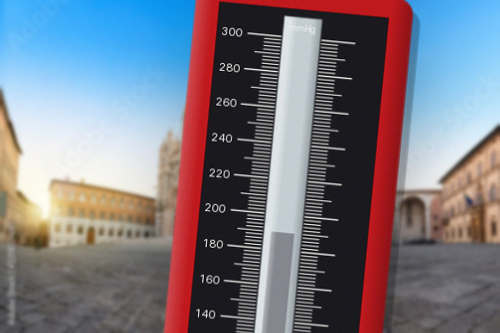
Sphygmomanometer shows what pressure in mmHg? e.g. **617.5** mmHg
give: **190** mmHg
